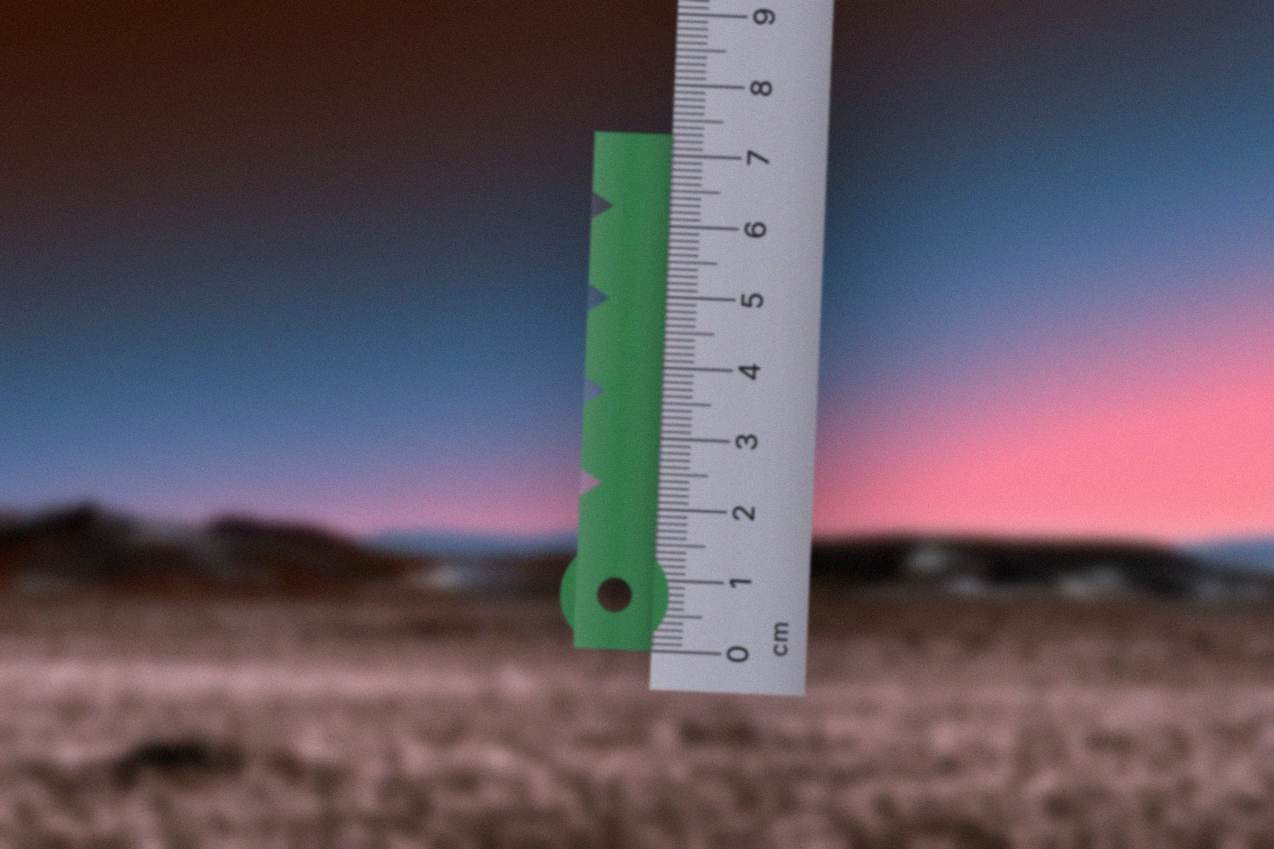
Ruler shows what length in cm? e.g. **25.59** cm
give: **7.3** cm
